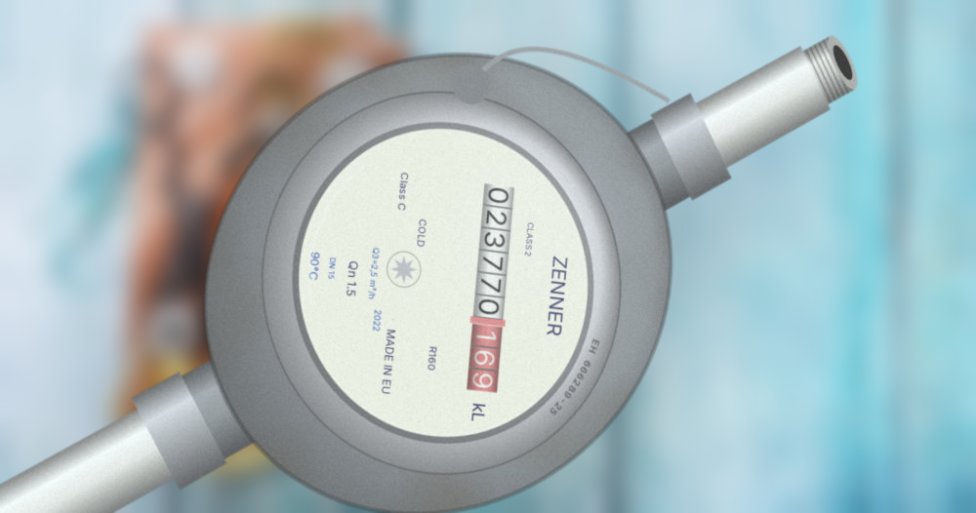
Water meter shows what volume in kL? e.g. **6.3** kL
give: **23770.169** kL
